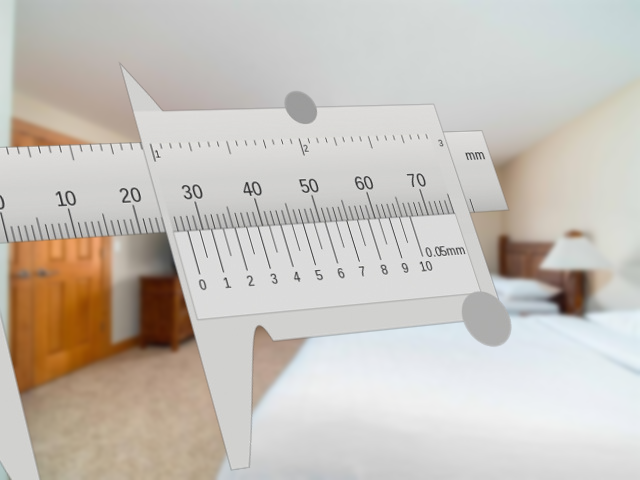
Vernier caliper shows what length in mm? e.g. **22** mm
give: **27.5** mm
